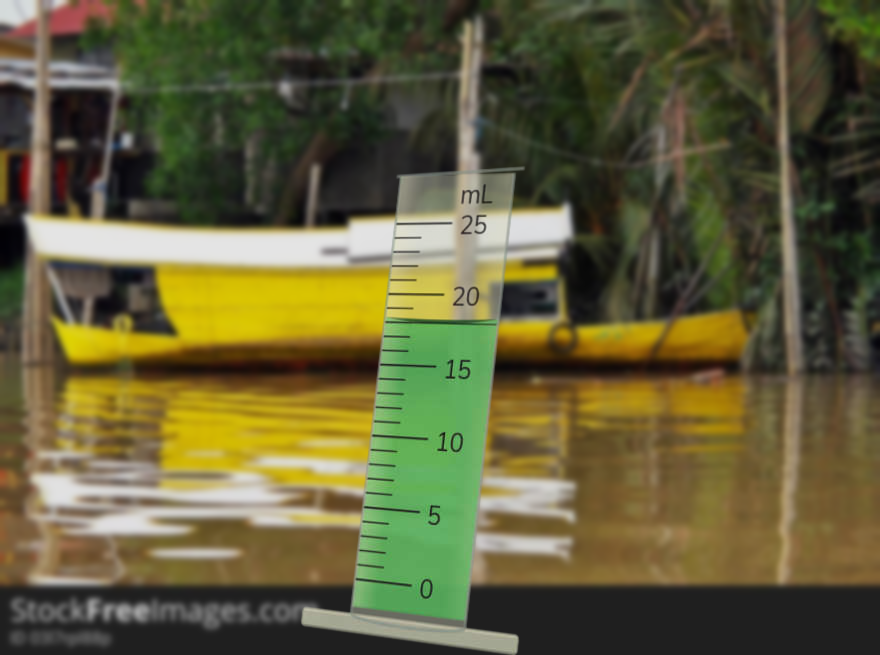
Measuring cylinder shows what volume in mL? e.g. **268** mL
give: **18** mL
